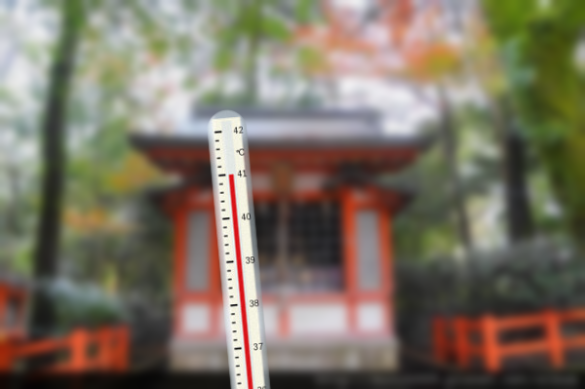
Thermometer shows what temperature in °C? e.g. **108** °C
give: **41** °C
